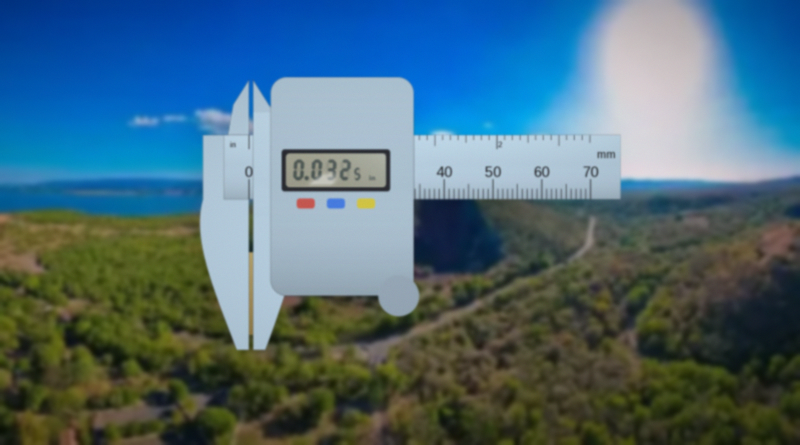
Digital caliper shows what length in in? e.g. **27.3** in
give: **0.0325** in
